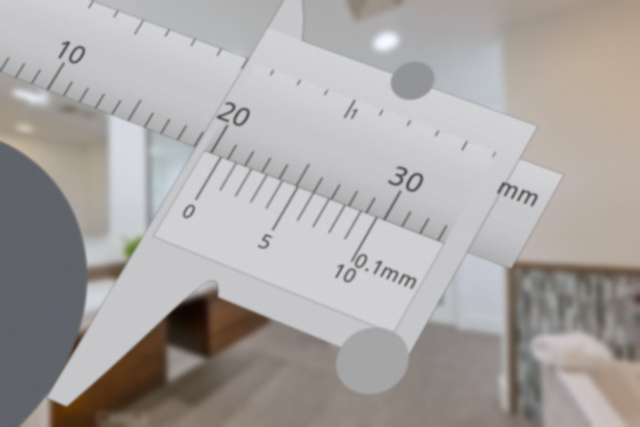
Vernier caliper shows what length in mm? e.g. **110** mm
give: **20.6** mm
